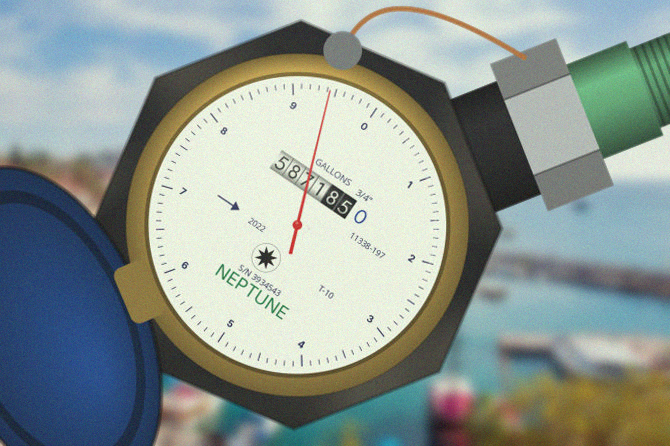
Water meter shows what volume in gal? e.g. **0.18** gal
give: **5871849.4** gal
